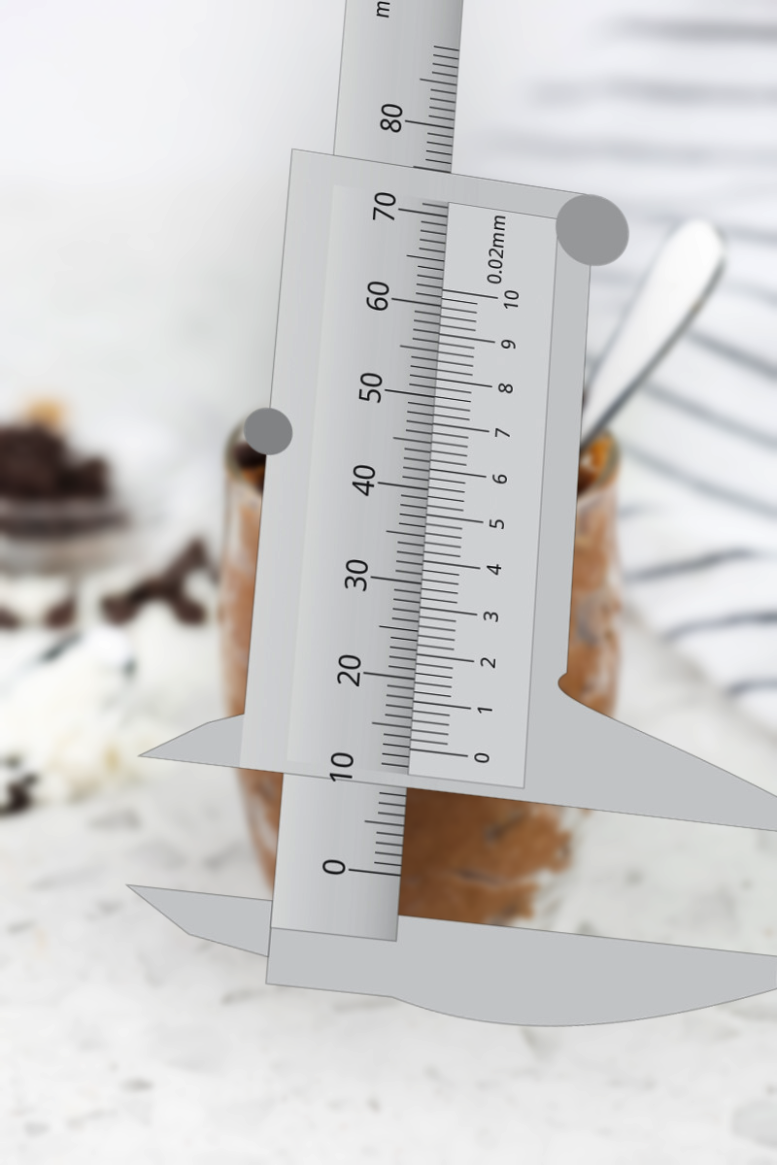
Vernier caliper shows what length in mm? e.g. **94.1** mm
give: **12.8** mm
